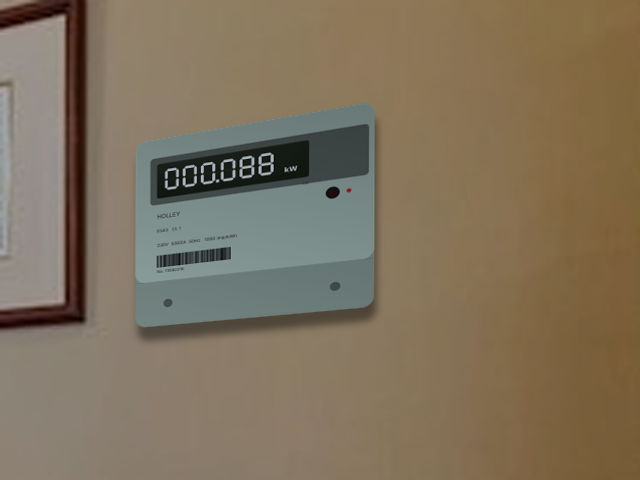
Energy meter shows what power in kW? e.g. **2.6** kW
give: **0.088** kW
